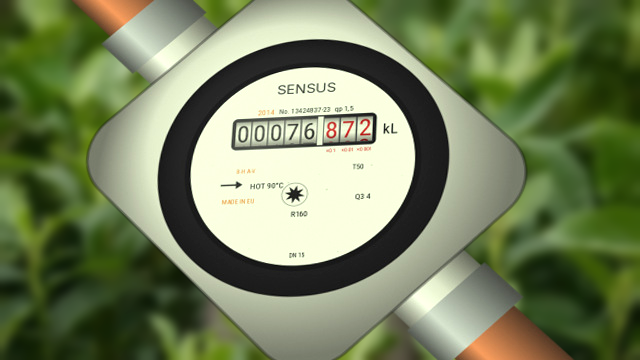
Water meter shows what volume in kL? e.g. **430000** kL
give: **76.872** kL
